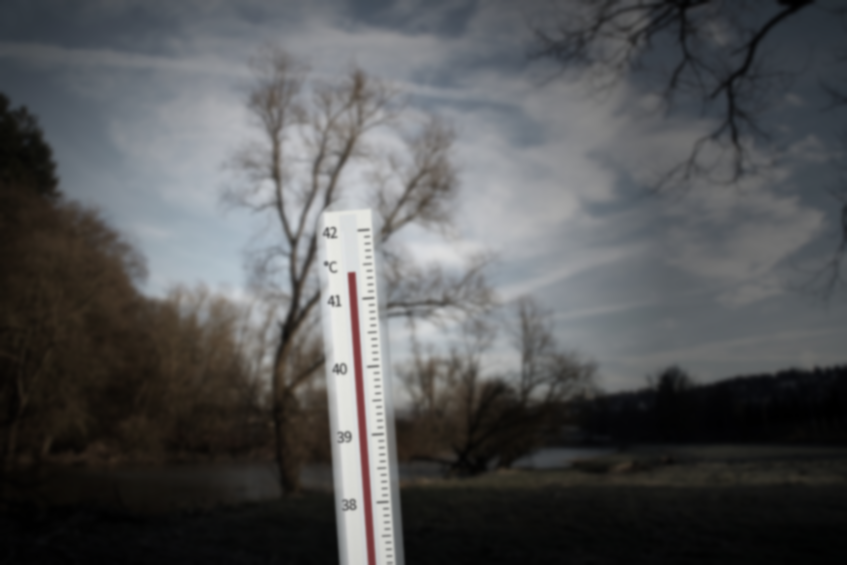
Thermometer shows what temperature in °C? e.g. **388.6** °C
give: **41.4** °C
